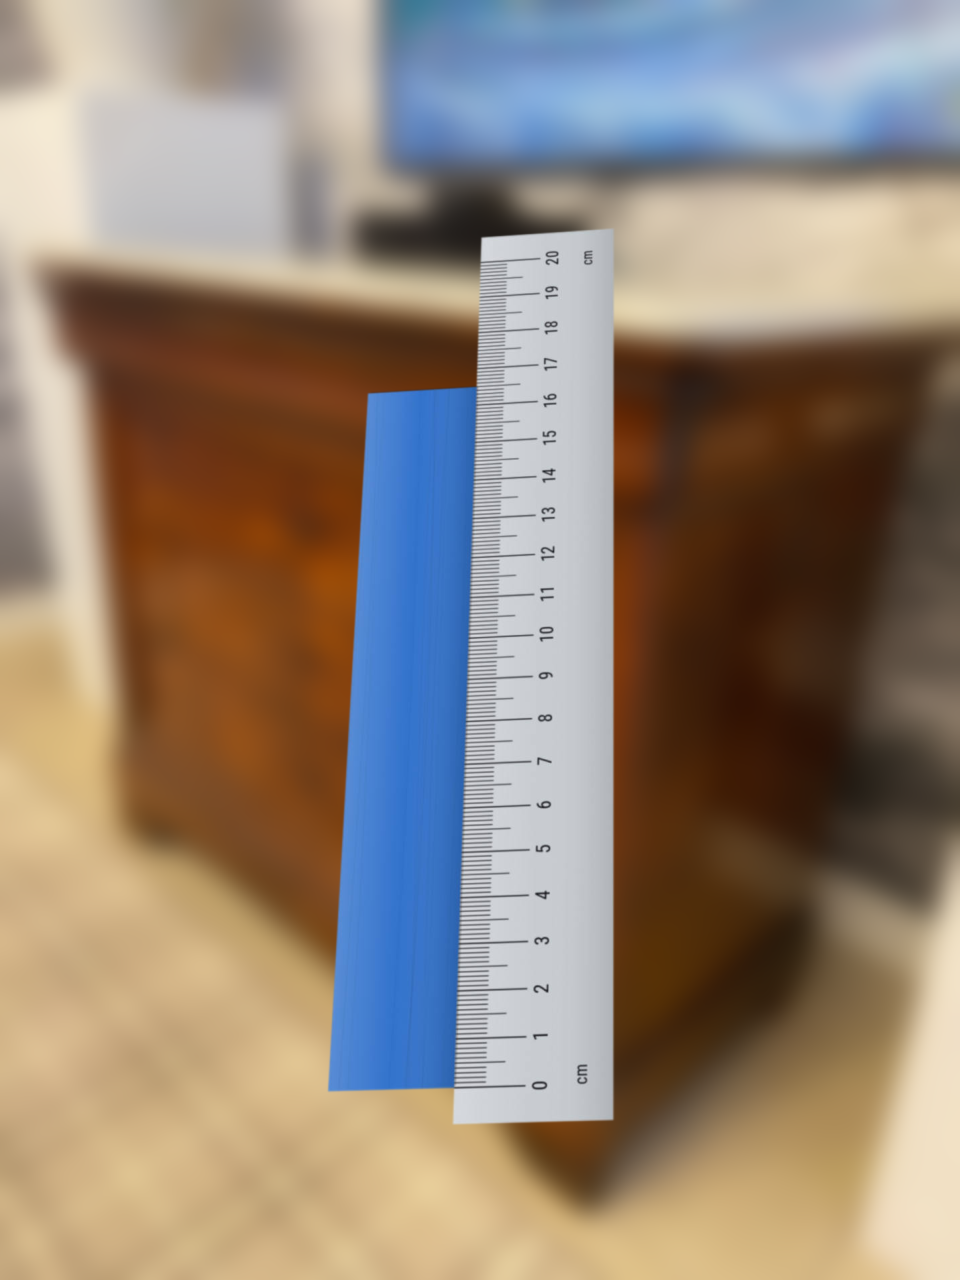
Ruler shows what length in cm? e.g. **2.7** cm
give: **16.5** cm
